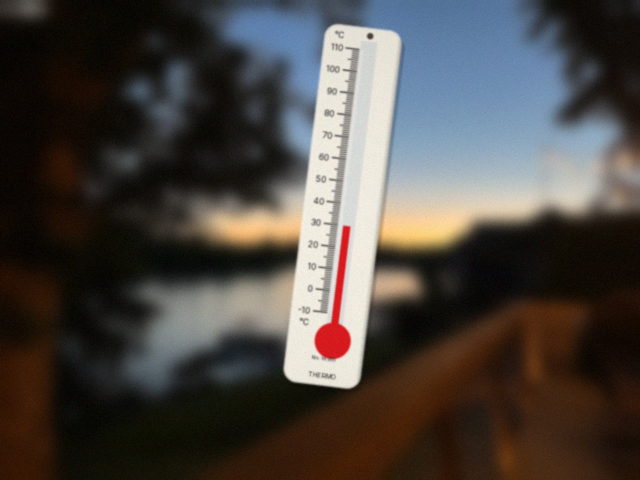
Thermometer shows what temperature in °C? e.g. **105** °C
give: **30** °C
